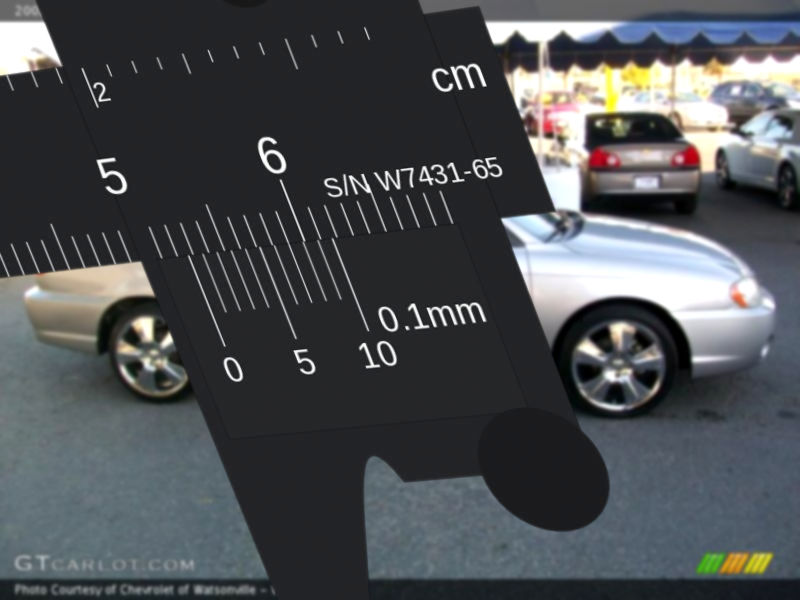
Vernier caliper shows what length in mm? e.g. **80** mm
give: **52.7** mm
